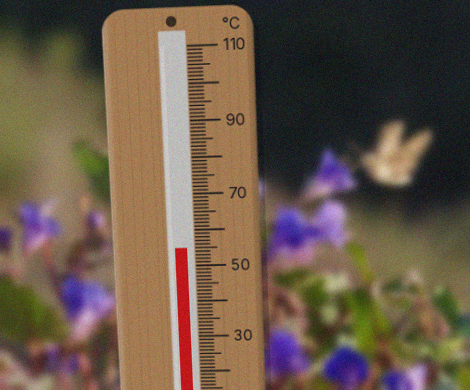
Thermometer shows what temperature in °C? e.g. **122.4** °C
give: **55** °C
